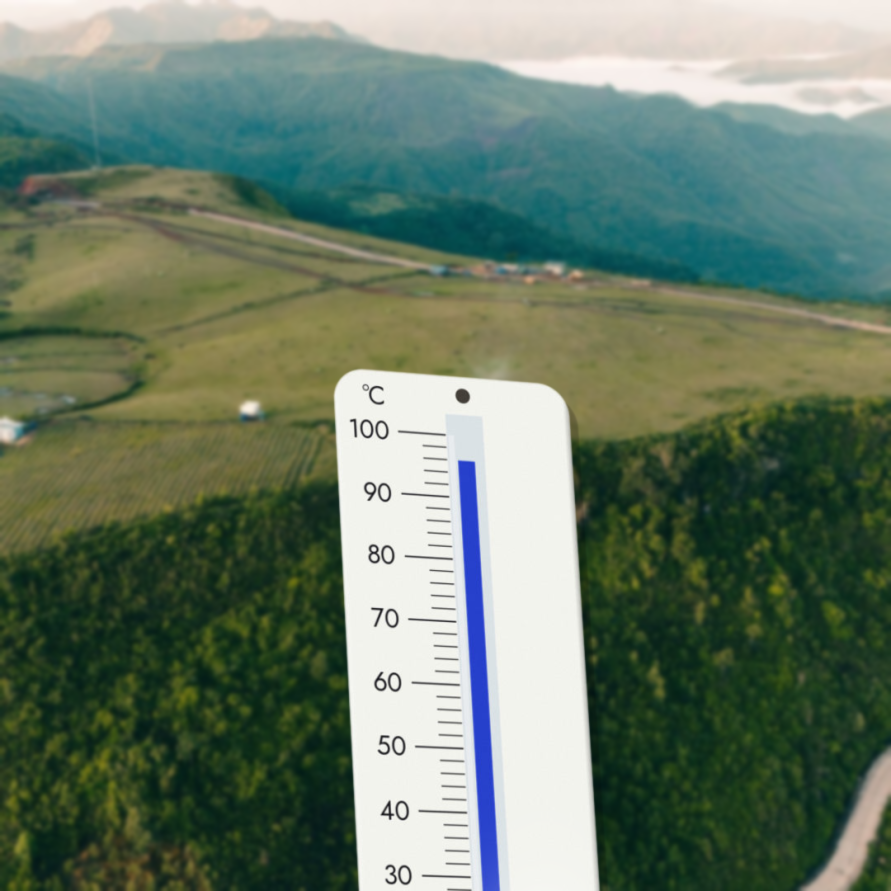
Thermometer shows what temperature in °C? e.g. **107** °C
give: **96** °C
